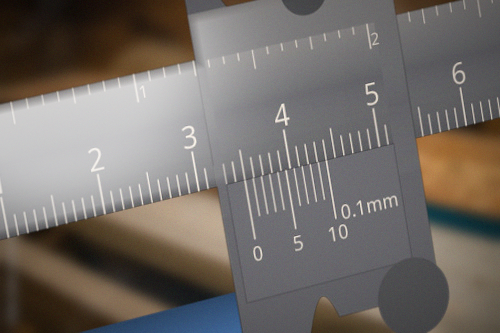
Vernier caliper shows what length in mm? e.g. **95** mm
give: **35.0** mm
